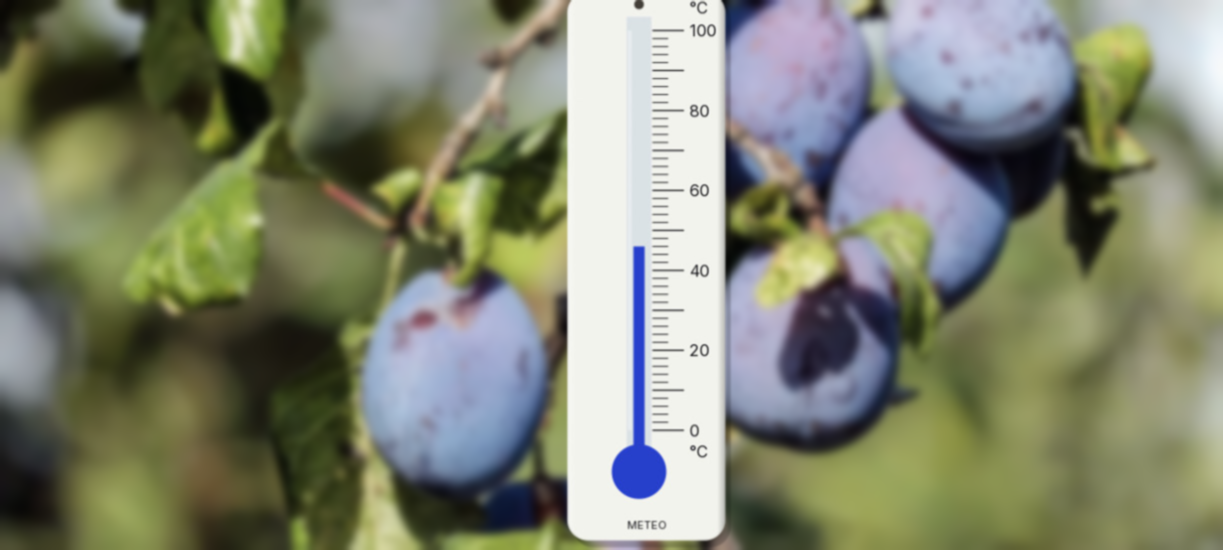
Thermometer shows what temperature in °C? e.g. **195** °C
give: **46** °C
